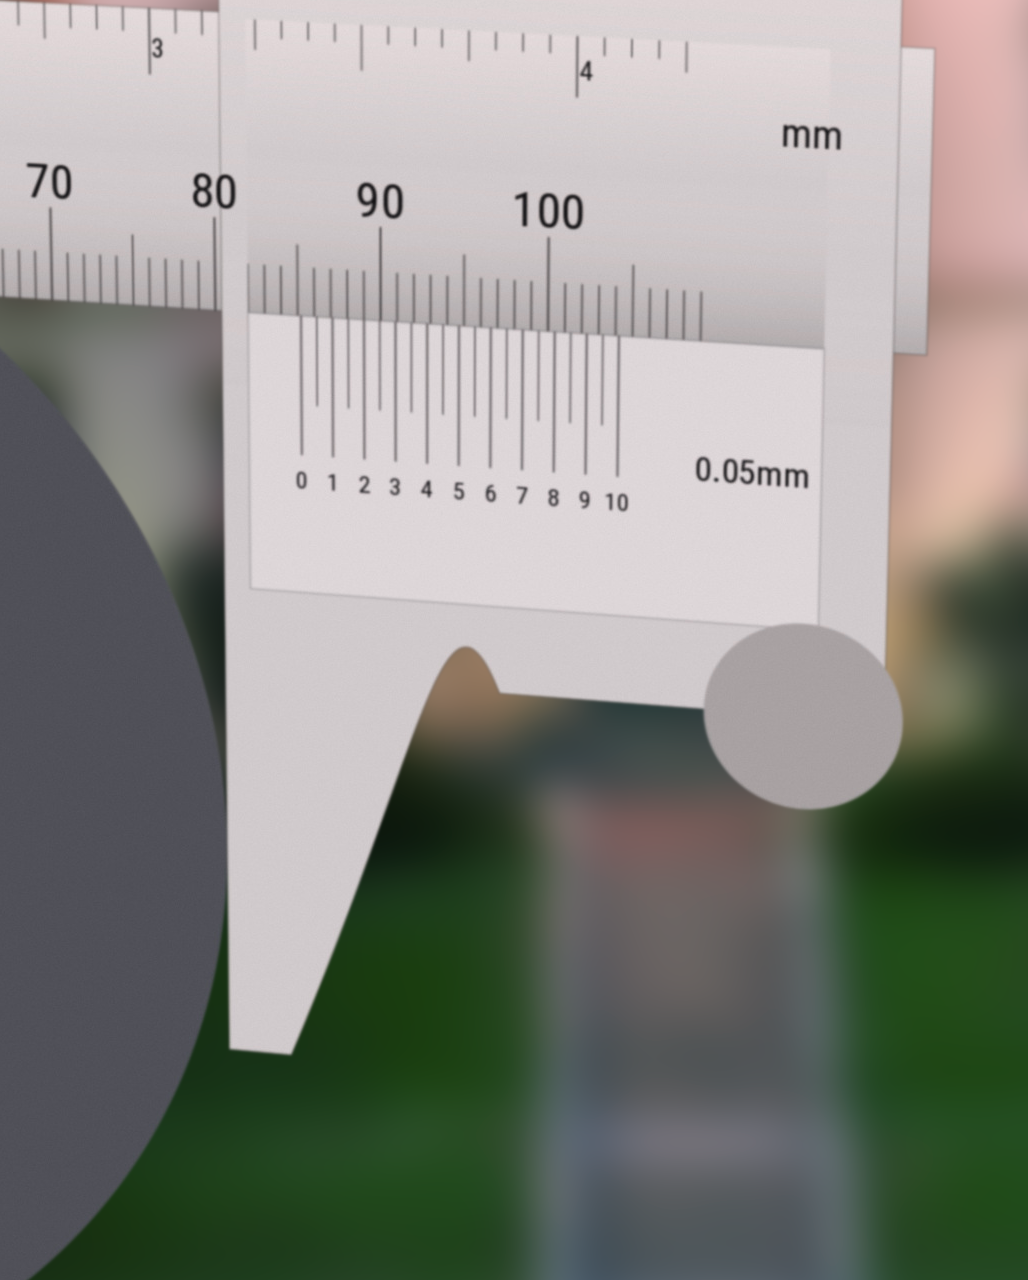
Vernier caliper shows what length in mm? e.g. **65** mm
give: **85.2** mm
